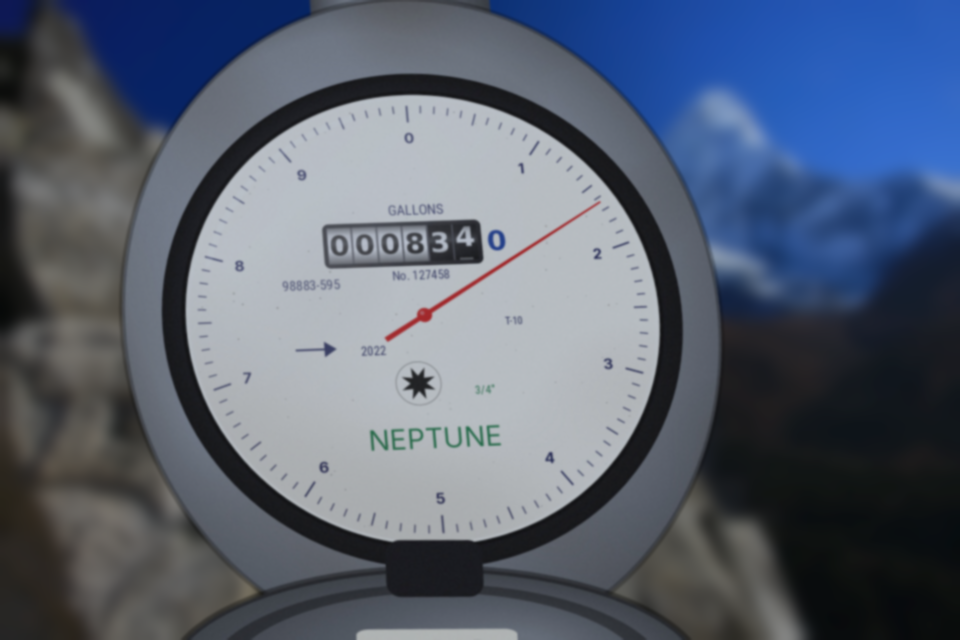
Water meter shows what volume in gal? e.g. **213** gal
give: **8341.6** gal
